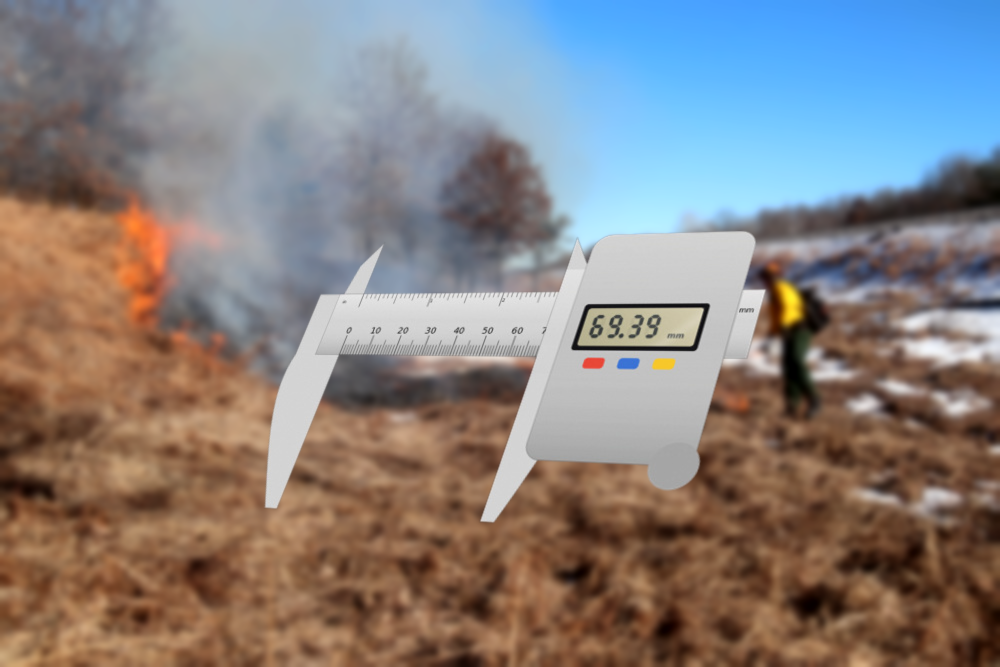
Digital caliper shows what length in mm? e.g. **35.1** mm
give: **69.39** mm
